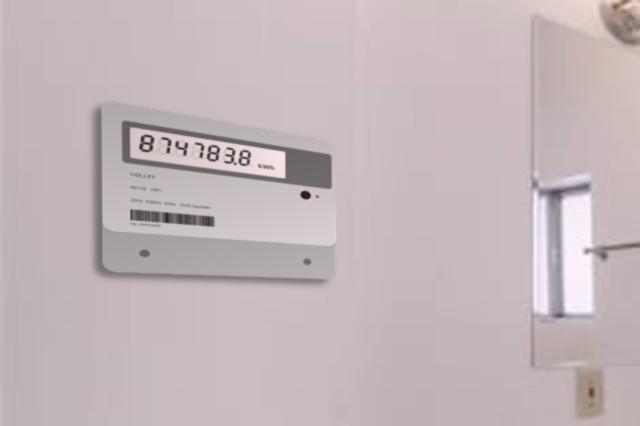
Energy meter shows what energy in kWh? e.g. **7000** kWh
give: **874783.8** kWh
